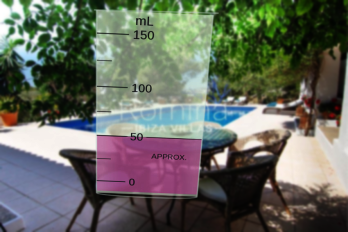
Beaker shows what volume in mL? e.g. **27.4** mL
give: **50** mL
